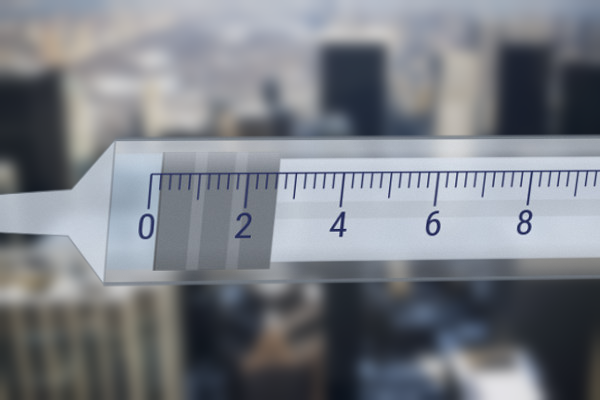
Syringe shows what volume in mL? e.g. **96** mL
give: **0.2** mL
